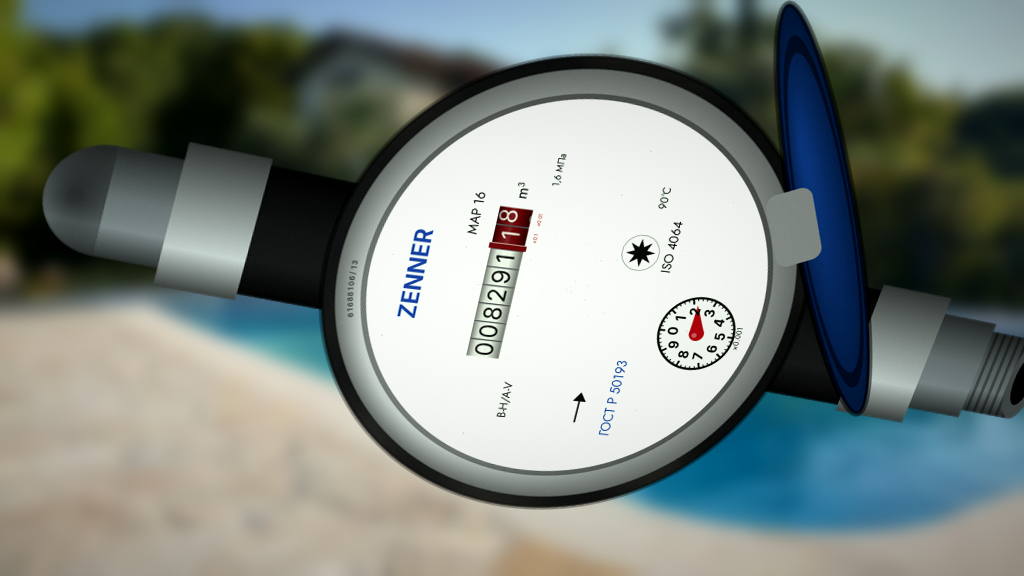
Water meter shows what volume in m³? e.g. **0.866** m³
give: **8291.182** m³
